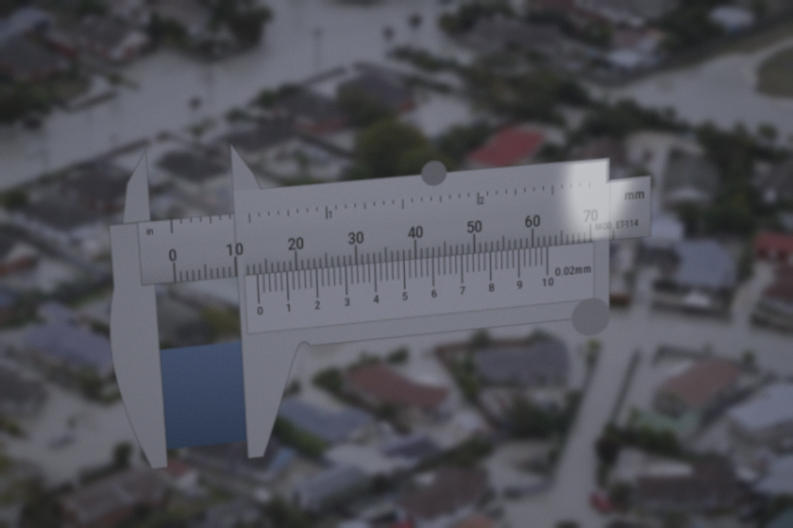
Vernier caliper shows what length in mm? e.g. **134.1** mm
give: **13.5** mm
